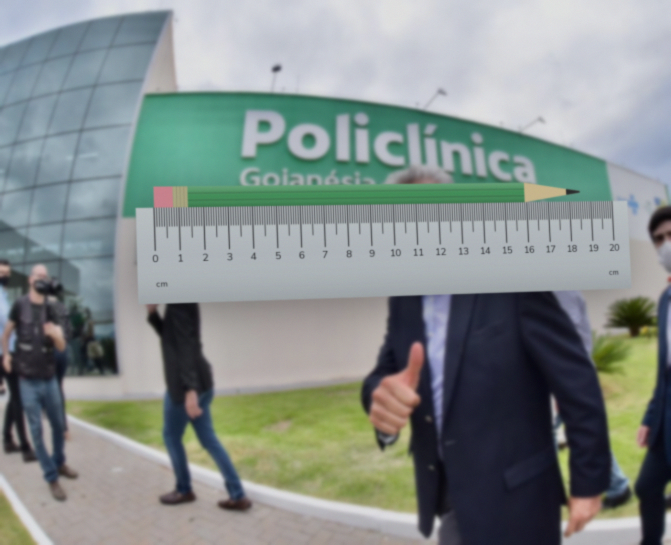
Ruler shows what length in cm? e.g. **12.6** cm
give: **18.5** cm
